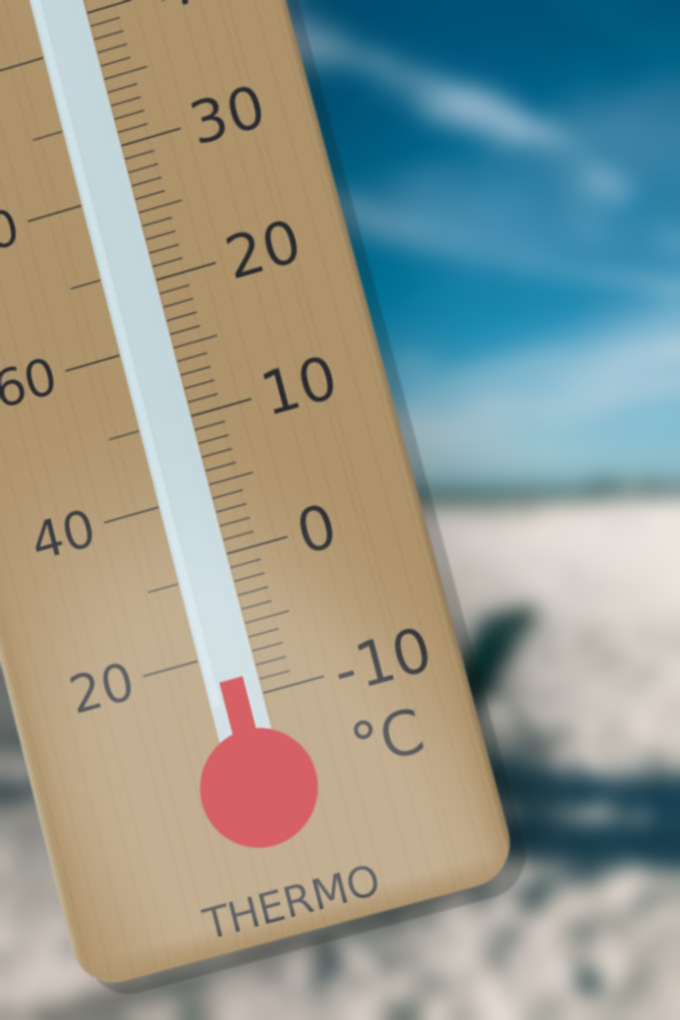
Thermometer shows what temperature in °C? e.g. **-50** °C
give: **-8.5** °C
